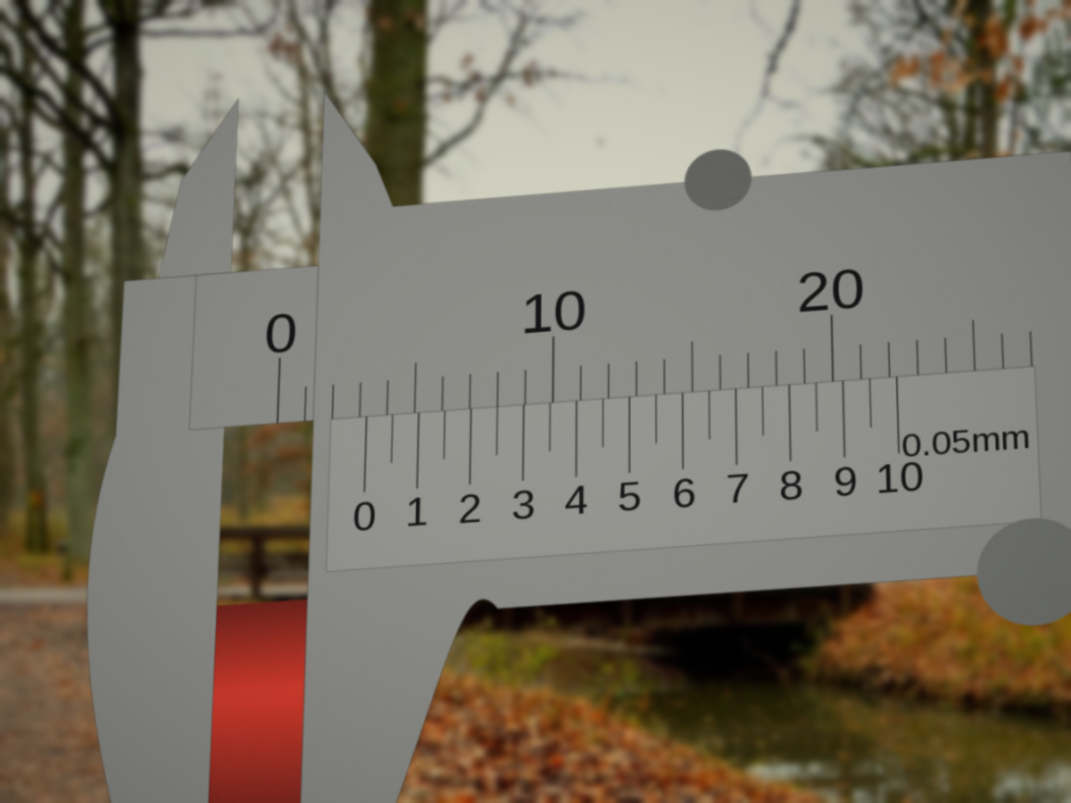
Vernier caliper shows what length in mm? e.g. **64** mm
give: **3.25** mm
